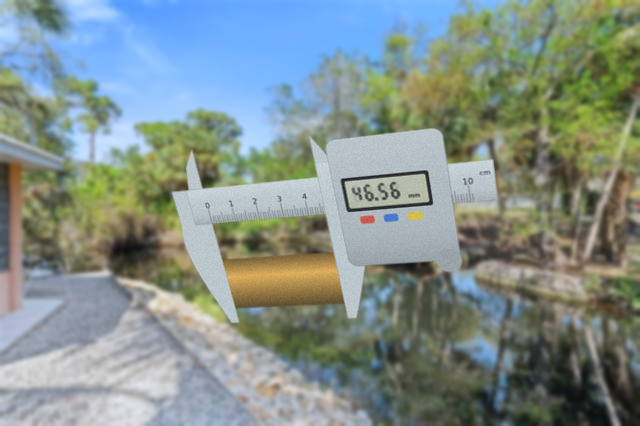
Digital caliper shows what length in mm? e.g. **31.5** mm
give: **46.56** mm
